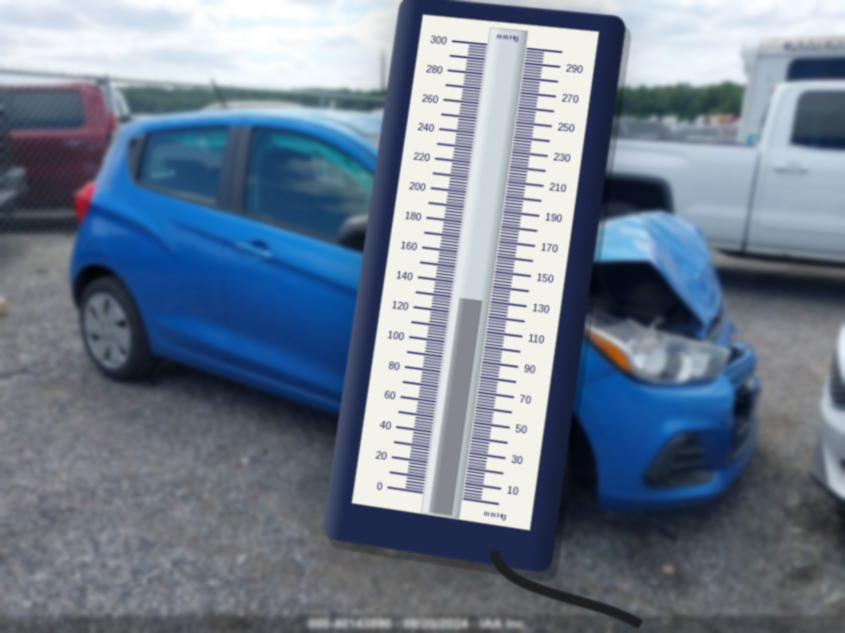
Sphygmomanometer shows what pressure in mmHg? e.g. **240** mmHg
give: **130** mmHg
